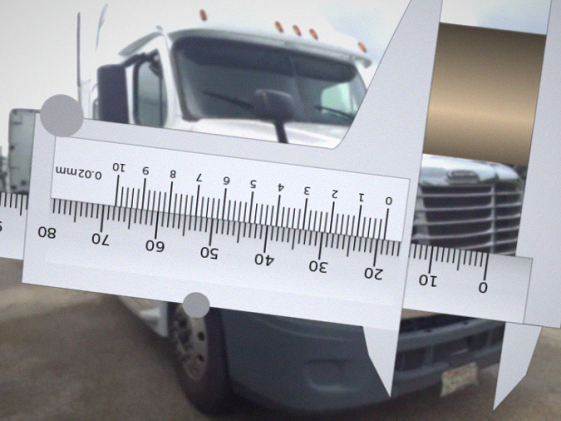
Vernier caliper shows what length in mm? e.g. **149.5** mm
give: **18.8** mm
